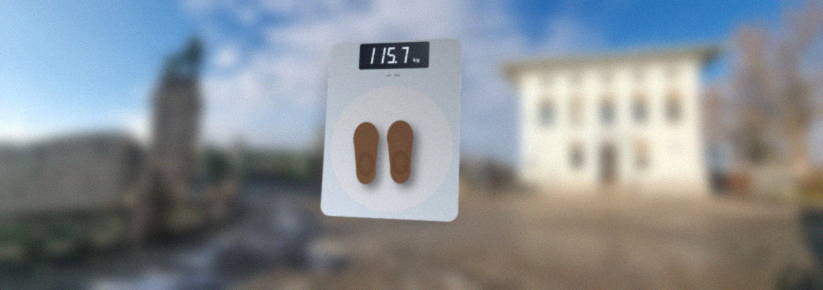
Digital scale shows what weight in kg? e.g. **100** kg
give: **115.7** kg
